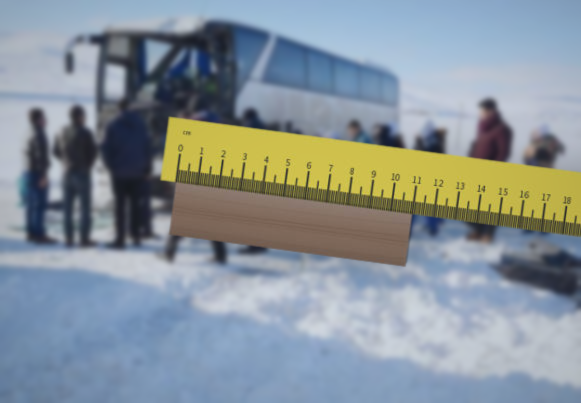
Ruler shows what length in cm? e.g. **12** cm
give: **11** cm
